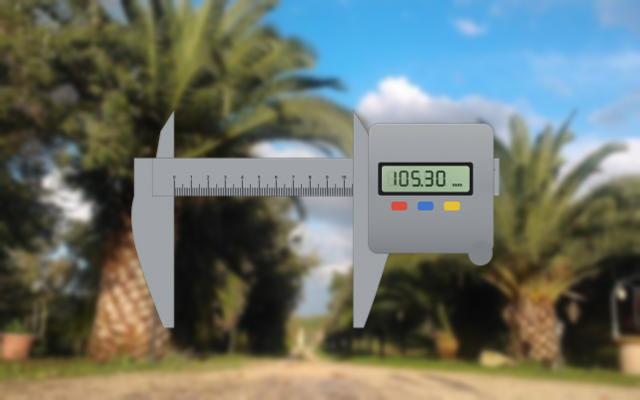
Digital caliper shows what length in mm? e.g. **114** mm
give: **105.30** mm
